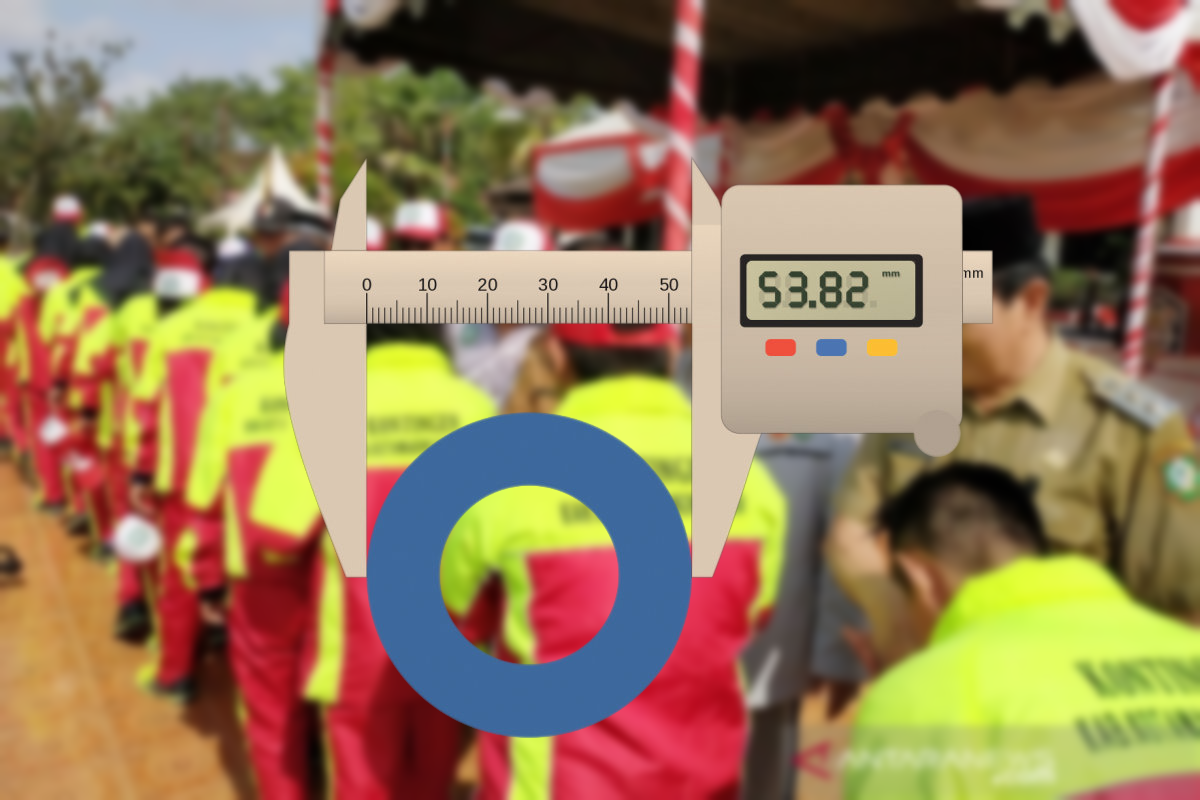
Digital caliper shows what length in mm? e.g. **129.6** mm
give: **53.82** mm
